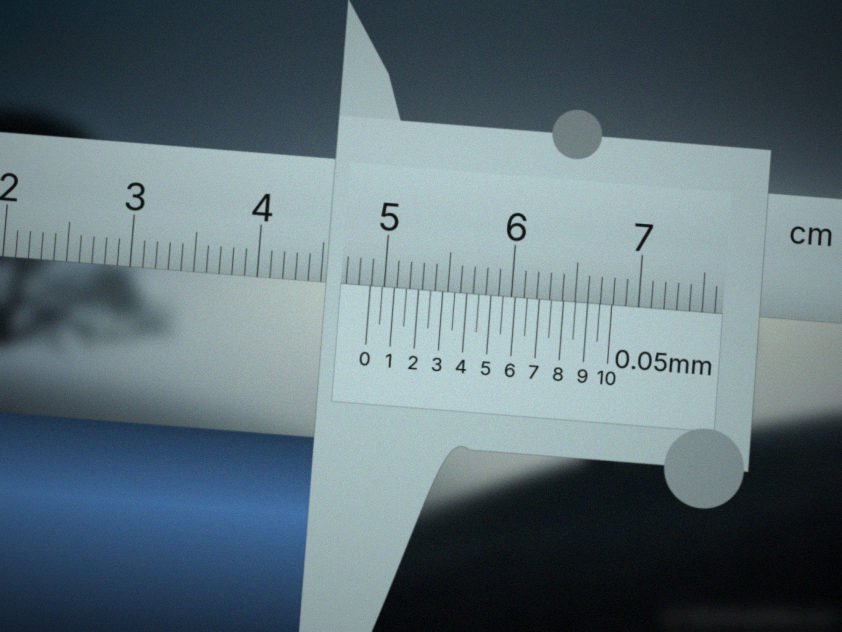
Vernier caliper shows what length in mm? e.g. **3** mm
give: **48.9** mm
